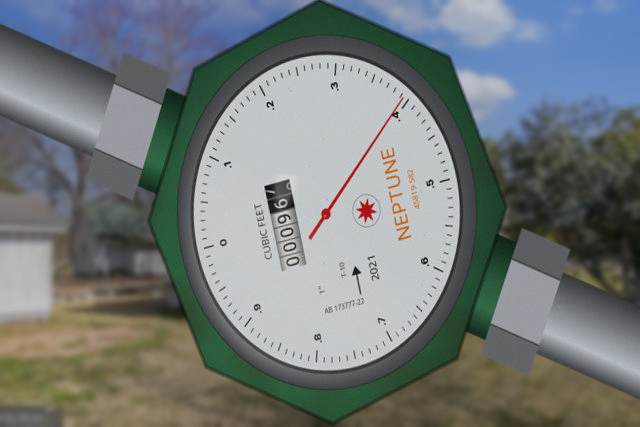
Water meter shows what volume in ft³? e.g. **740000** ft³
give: **967.39** ft³
